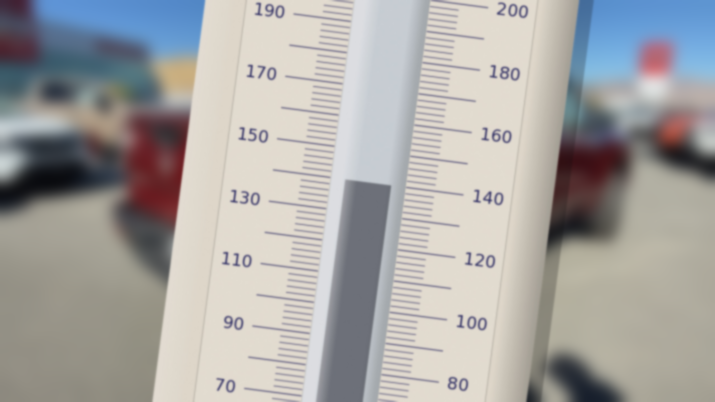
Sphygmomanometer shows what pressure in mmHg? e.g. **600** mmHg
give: **140** mmHg
